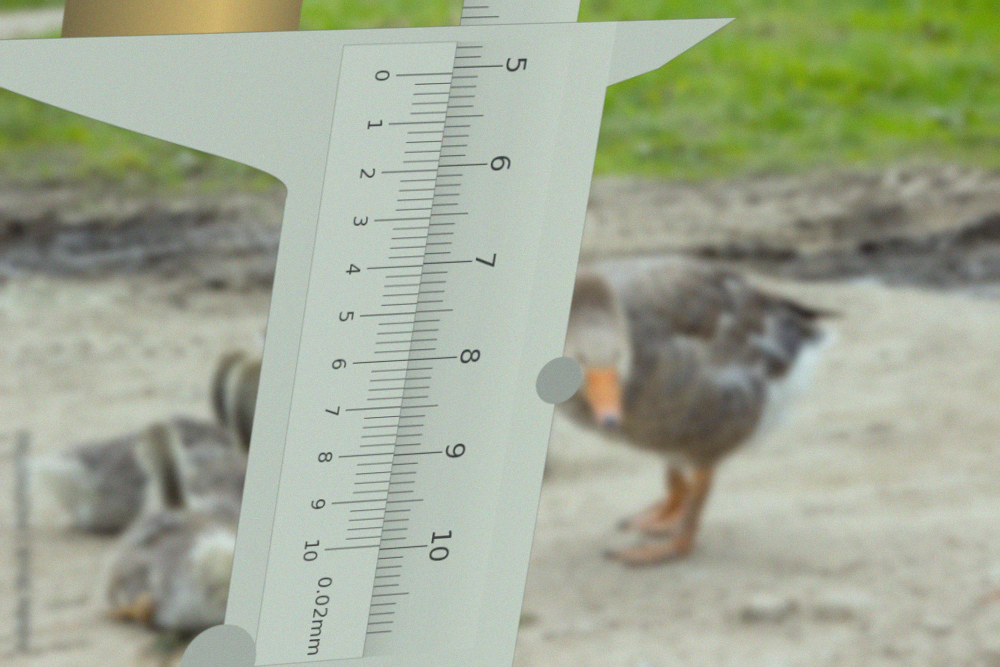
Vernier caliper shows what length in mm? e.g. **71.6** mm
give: **50.6** mm
